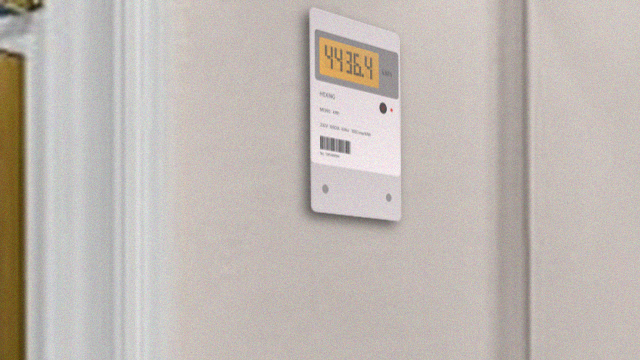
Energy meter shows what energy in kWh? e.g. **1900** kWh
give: **4436.4** kWh
